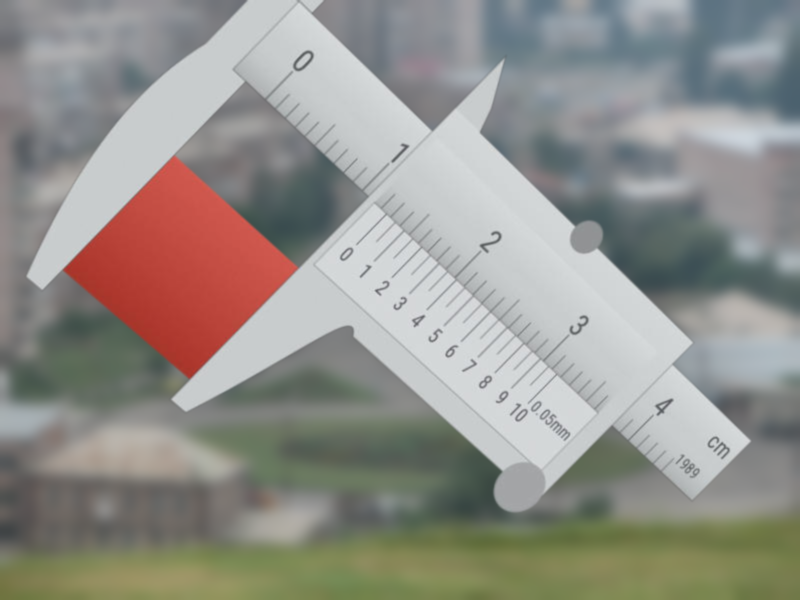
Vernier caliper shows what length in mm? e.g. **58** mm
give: **12.6** mm
